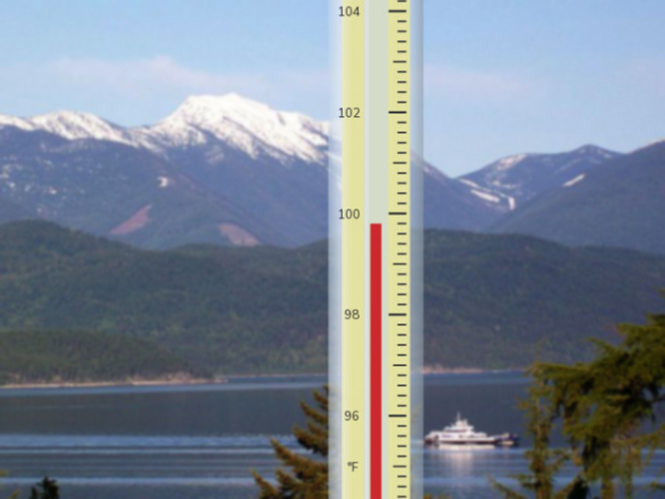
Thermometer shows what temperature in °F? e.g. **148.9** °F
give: **99.8** °F
